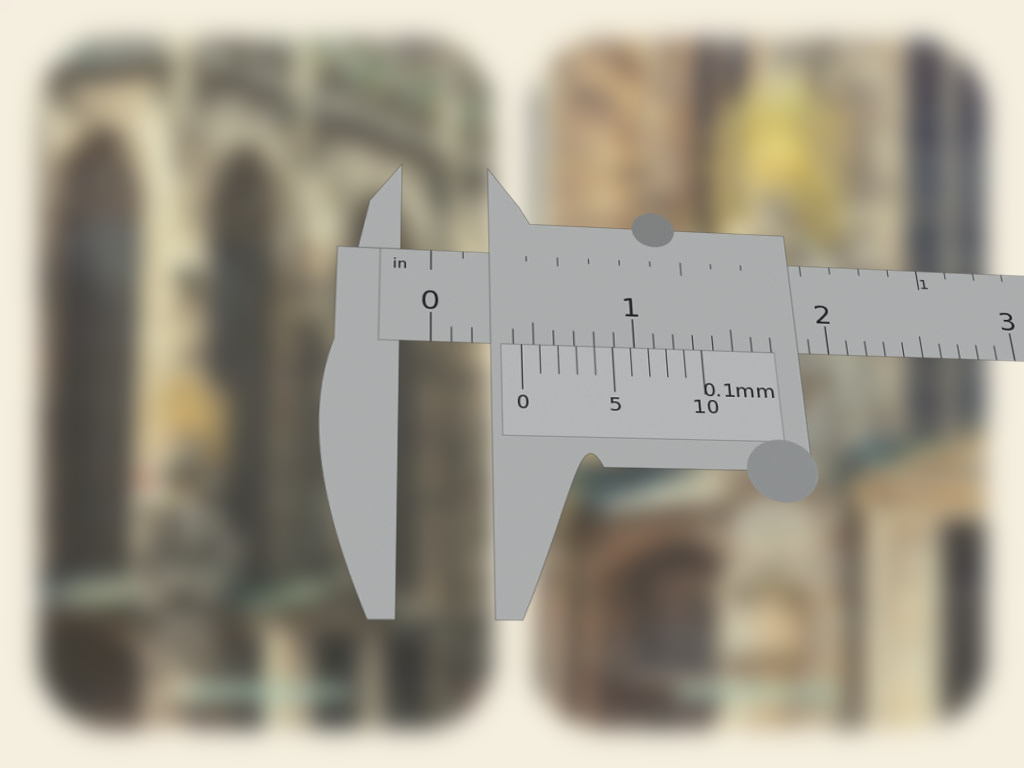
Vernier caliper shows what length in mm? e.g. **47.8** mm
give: **4.4** mm
